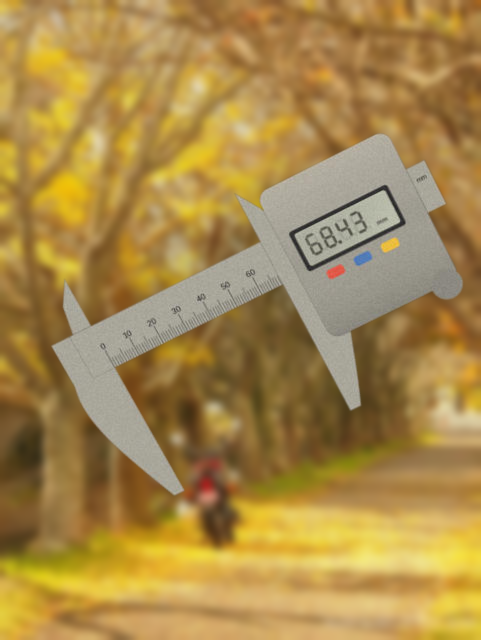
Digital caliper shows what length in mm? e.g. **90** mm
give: **68.43** mm
